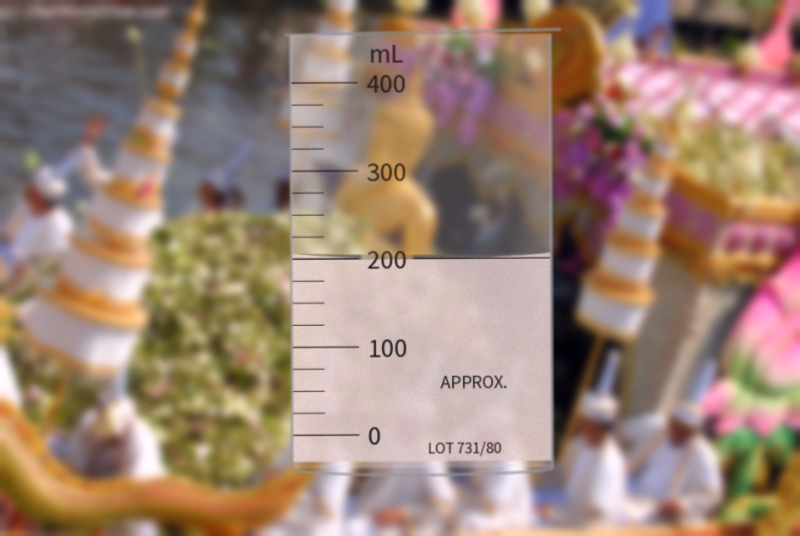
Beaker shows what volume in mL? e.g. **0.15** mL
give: **200** mL
